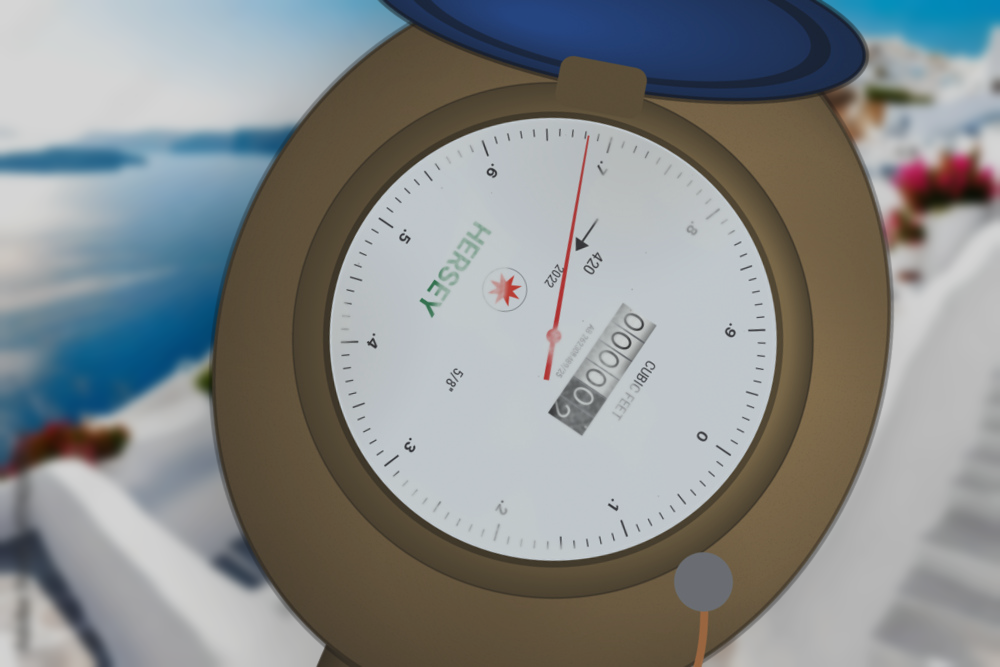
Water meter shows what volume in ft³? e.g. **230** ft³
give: **1.68** ft³
